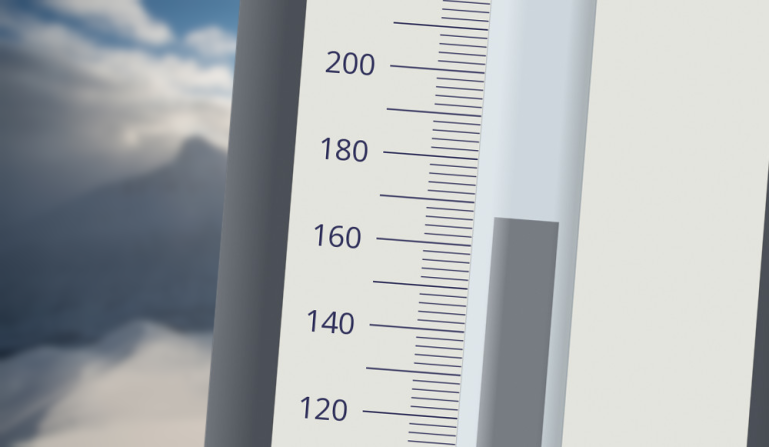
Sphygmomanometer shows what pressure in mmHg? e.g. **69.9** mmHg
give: **167** mmHg
